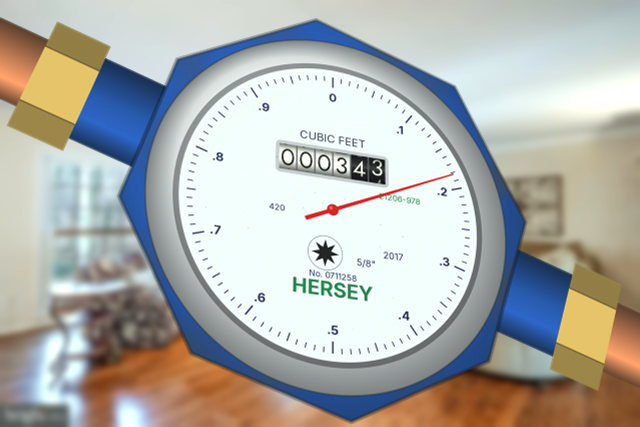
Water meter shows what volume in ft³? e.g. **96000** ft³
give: **343.18** ft³
